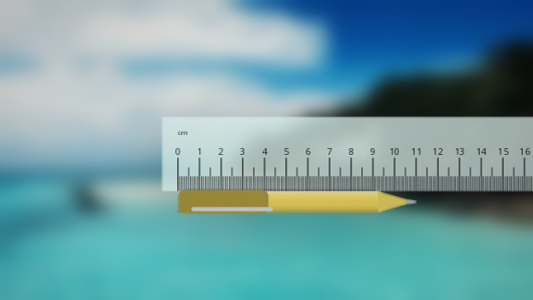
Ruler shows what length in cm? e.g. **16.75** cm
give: **11** cm
